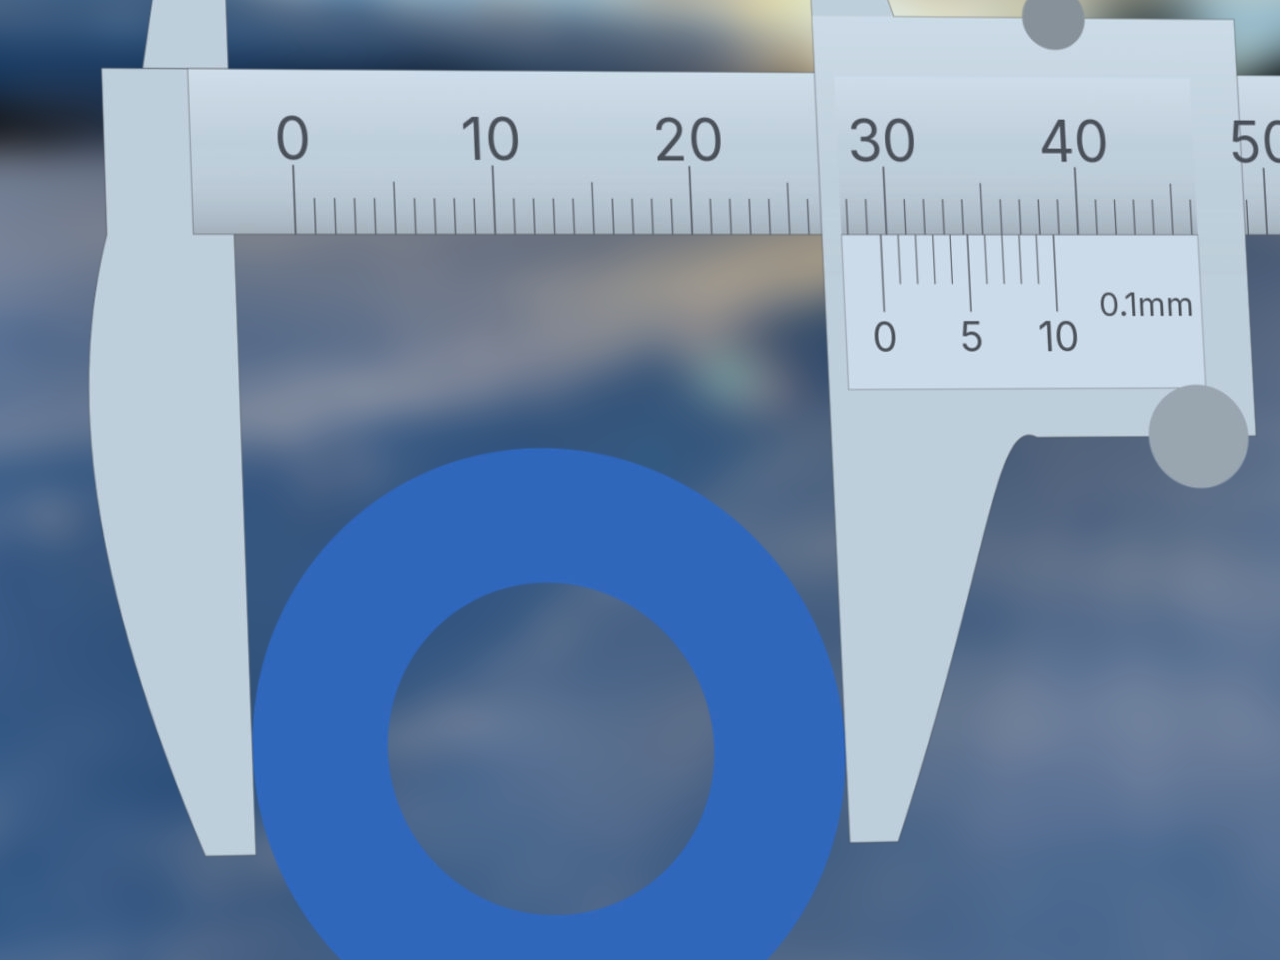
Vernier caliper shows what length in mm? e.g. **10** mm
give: **29.7** mm
